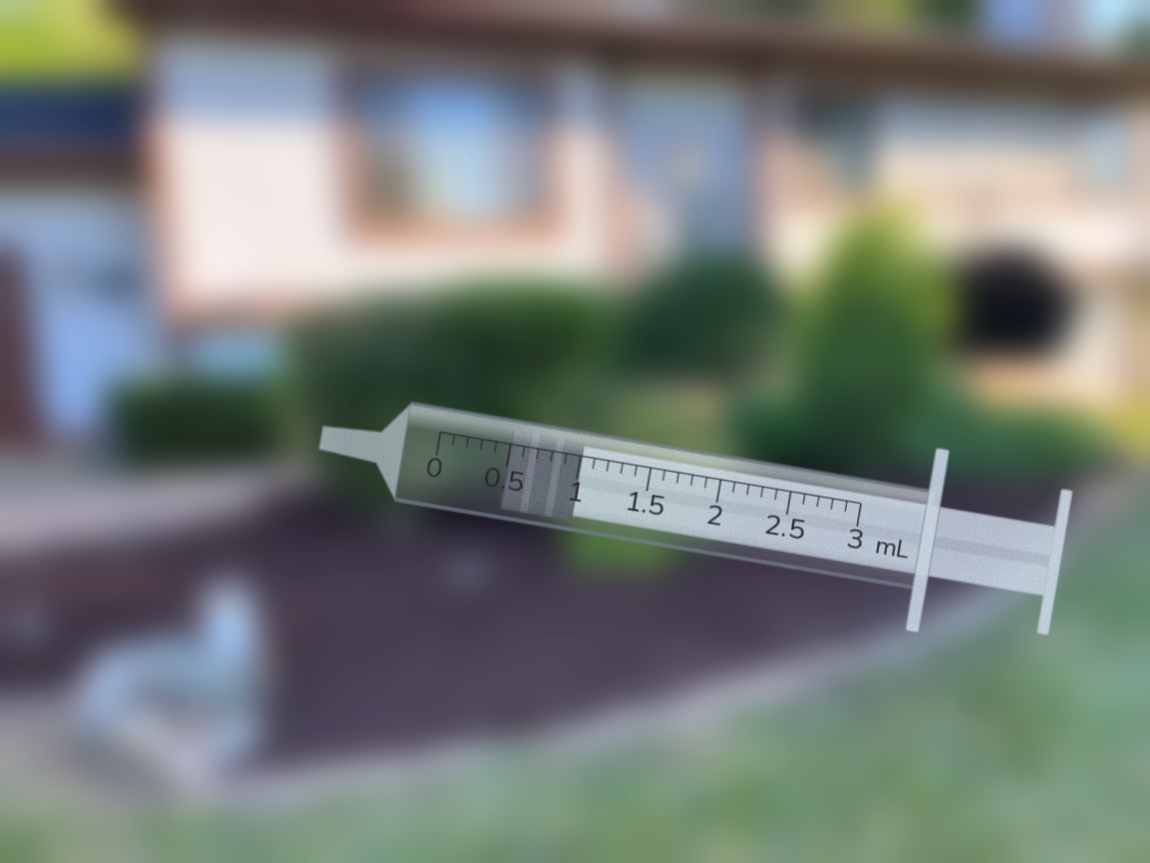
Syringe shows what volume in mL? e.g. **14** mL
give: **0.5** mL
